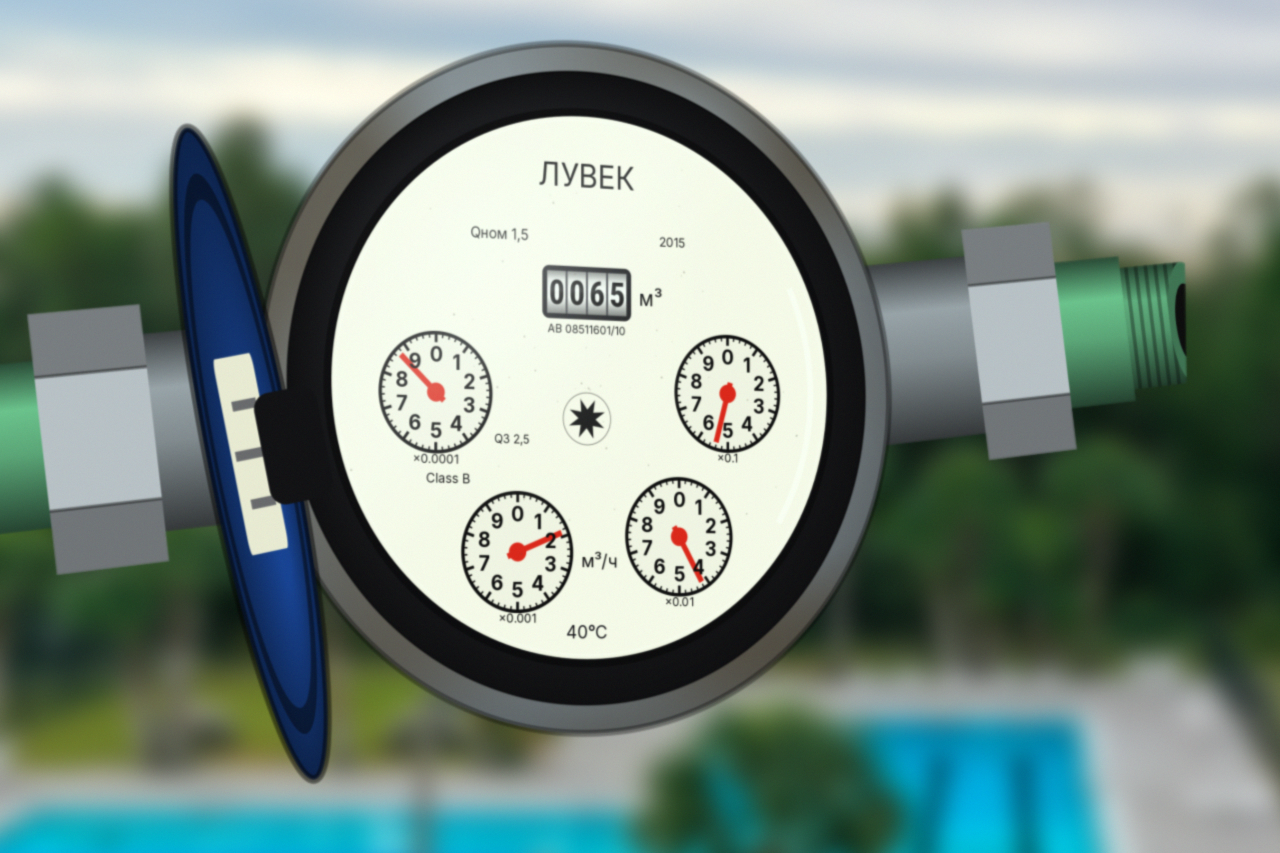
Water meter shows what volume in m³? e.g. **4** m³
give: **65.5418** m³
